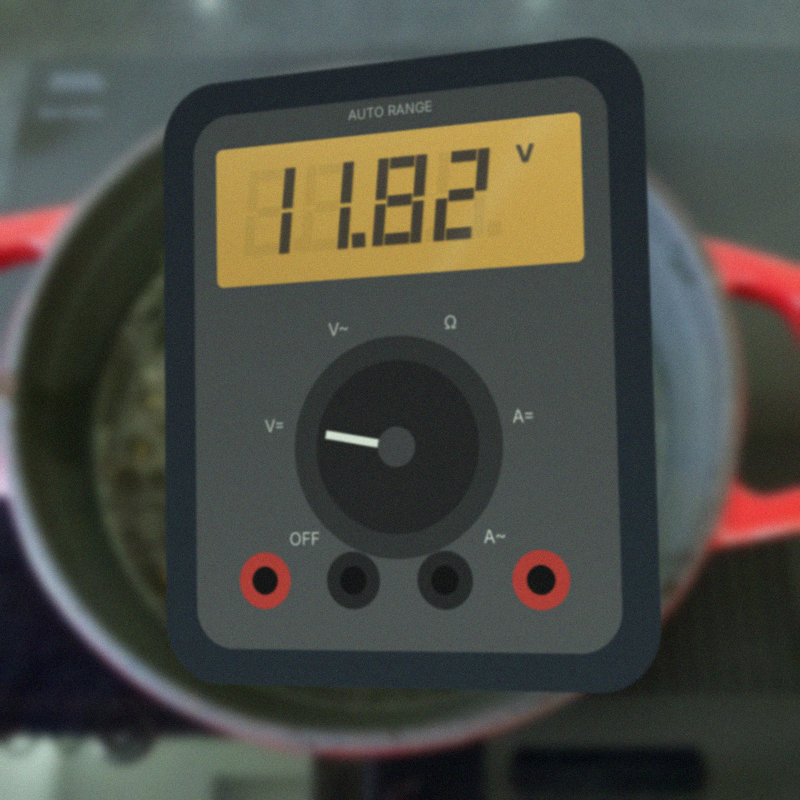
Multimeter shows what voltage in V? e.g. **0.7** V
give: **11.82** V
